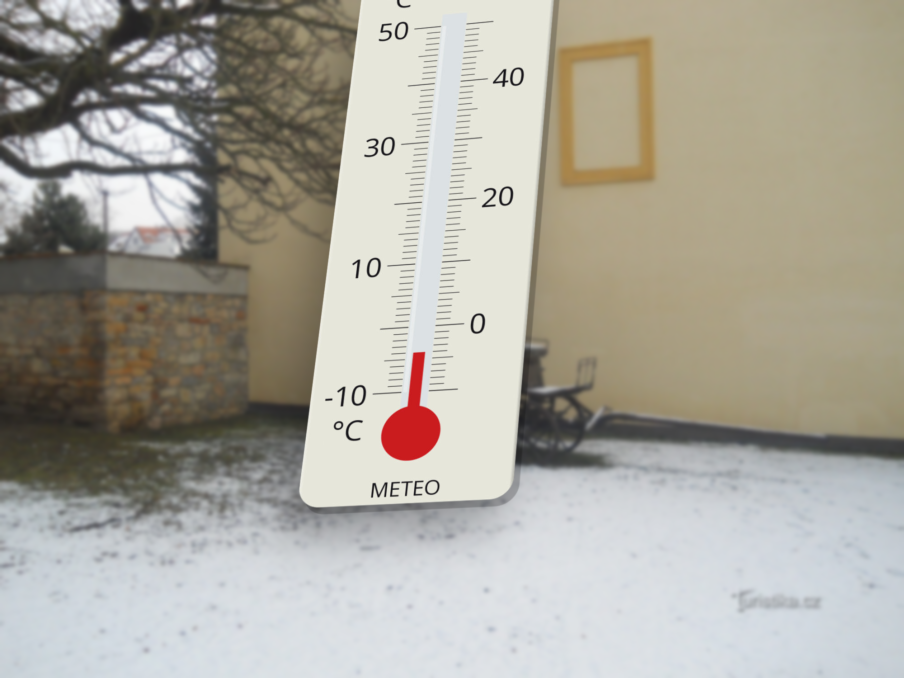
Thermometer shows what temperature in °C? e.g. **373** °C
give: **-4** °C
